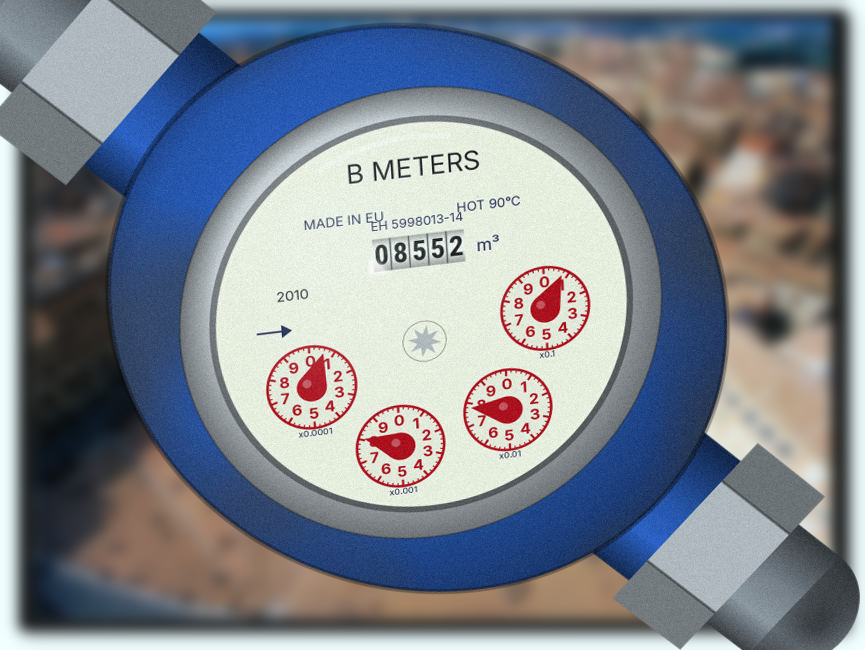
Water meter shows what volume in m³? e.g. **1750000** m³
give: **8552.0780** m³
